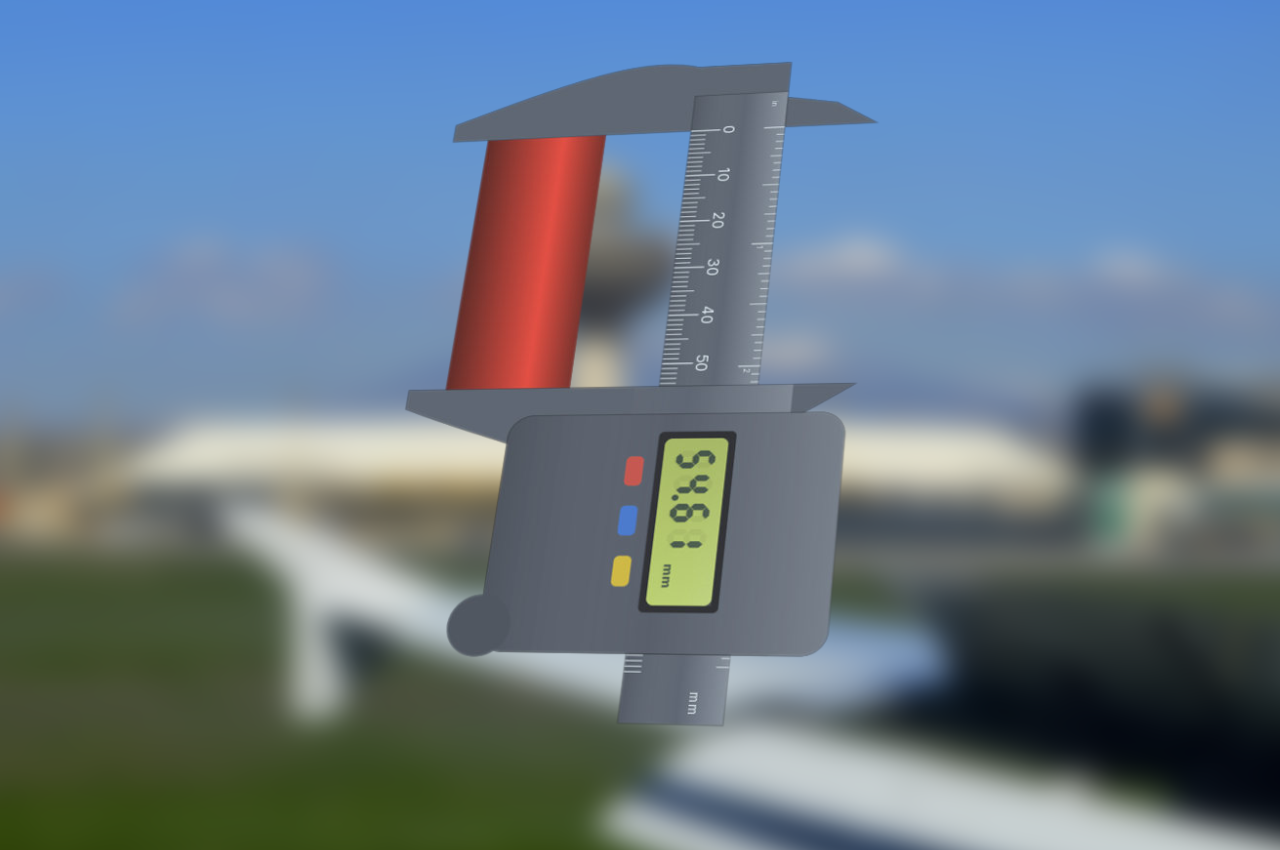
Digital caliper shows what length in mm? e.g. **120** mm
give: **54.61** mm
